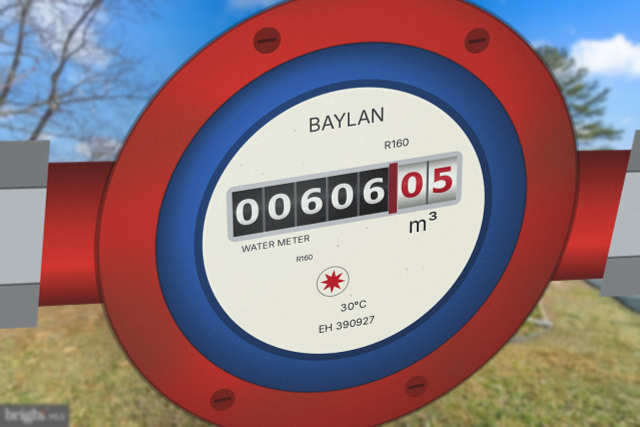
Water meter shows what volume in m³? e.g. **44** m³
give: **606.05** m³
